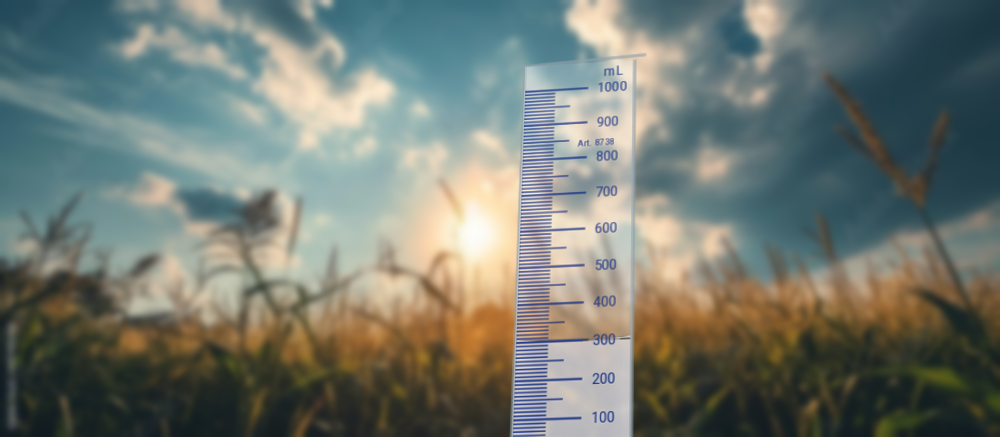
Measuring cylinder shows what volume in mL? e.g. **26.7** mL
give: **300** mL
